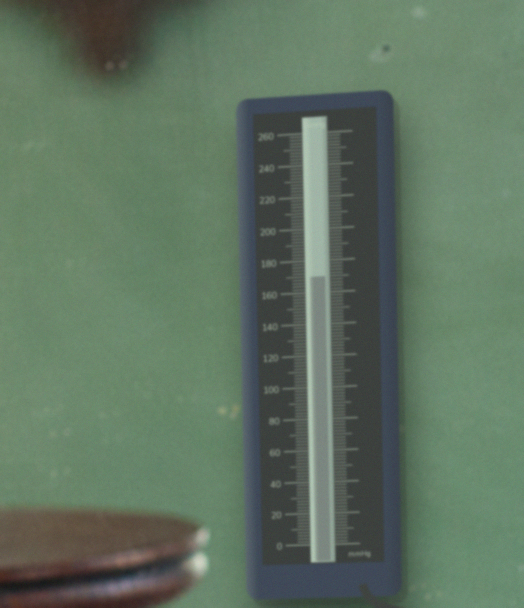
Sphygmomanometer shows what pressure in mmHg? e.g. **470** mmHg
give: **170** mmHg
